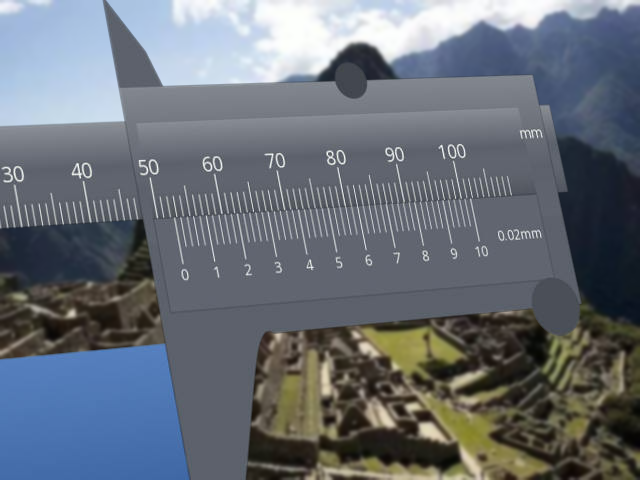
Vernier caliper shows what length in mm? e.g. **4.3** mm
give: **52.6** mm
